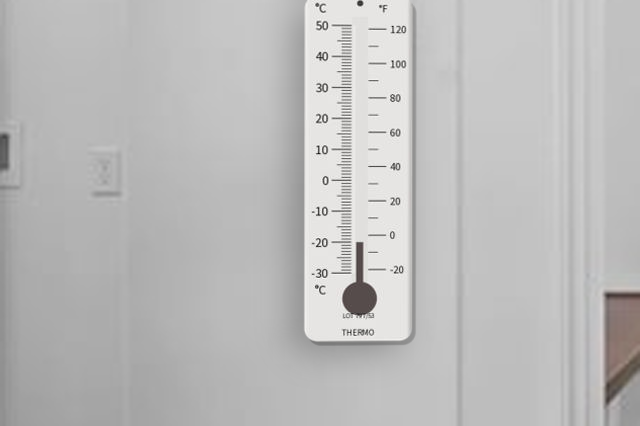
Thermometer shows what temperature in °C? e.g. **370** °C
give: **-20** °C
